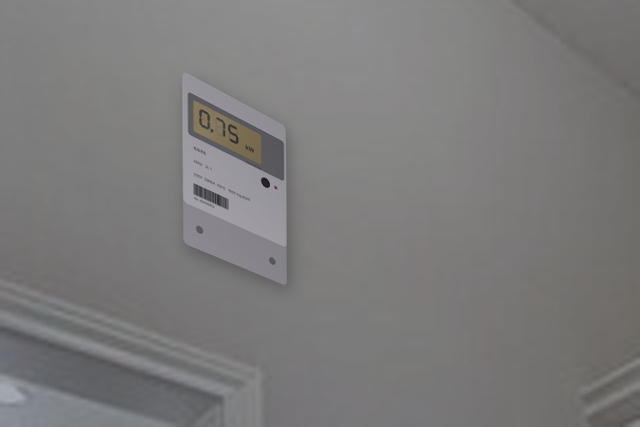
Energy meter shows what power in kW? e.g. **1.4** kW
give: **0.75** kW
